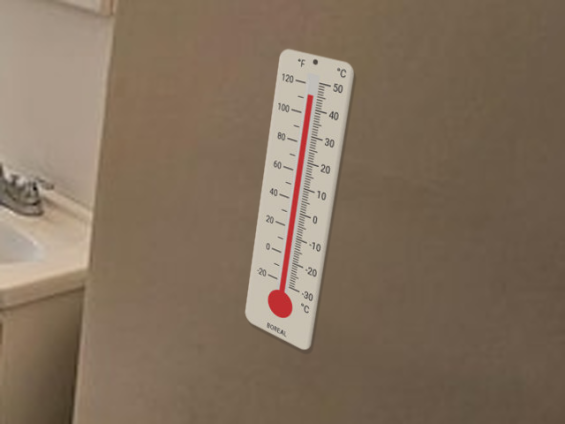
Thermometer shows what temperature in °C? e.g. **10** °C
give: **45** °C
